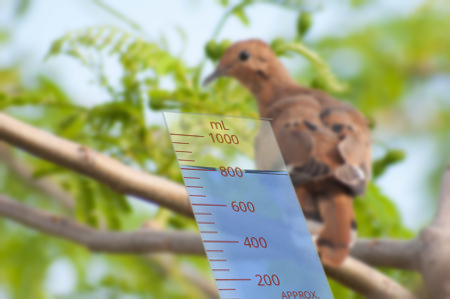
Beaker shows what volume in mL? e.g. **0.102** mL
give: **800** mL
